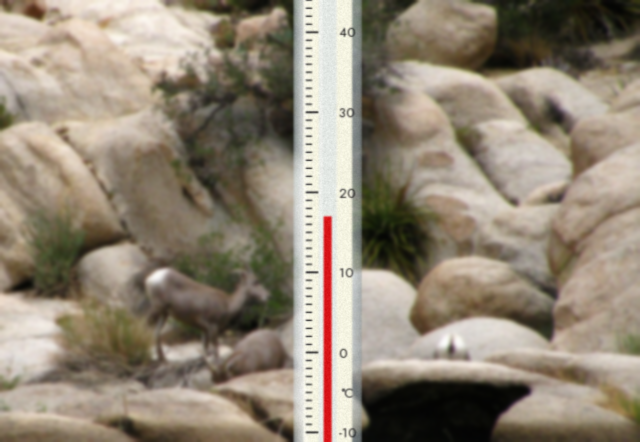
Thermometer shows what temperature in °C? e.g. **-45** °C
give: **17** °C
